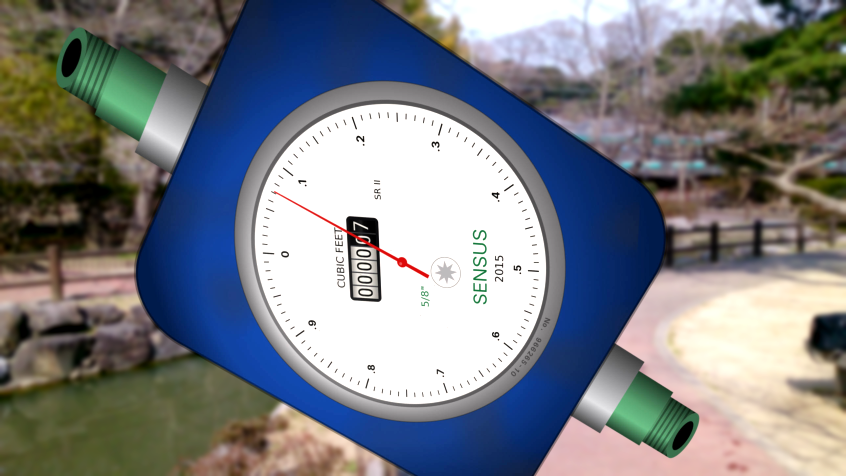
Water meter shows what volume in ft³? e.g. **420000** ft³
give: **7.07** ft³
